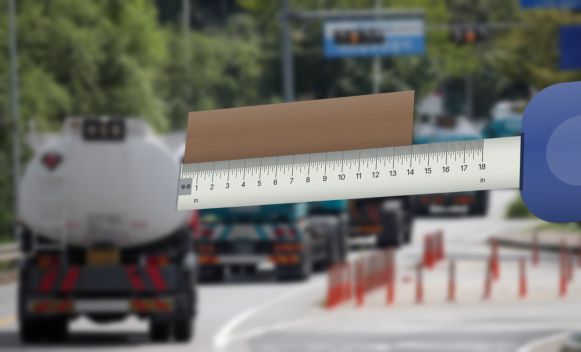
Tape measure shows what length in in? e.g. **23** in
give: **14** in
